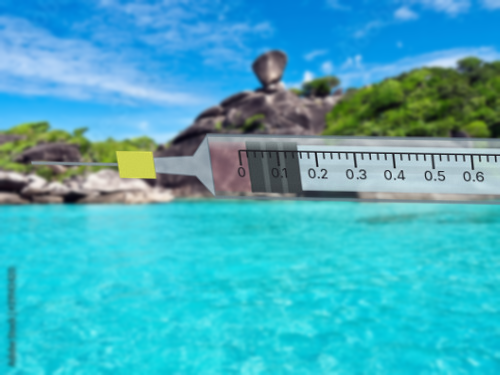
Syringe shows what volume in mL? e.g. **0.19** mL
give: **0.02** mL
